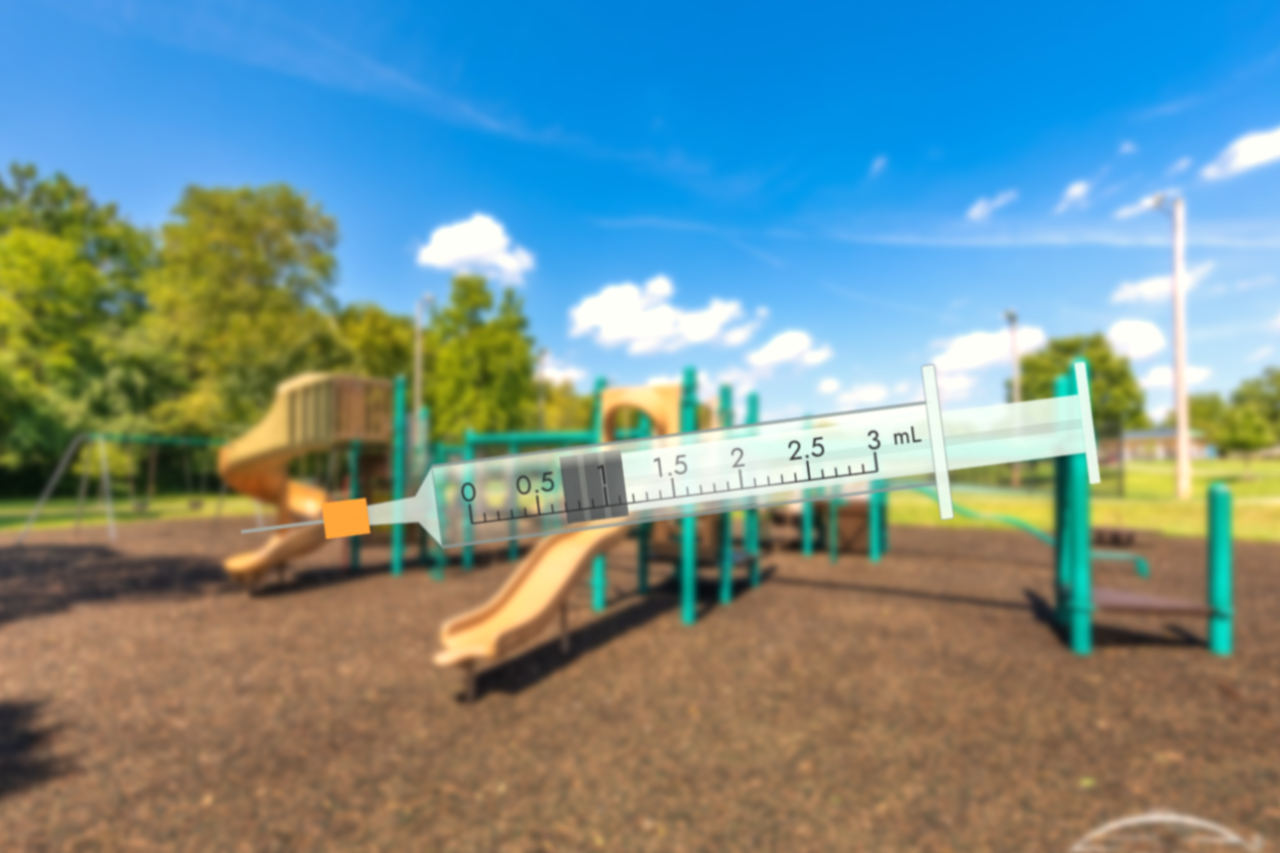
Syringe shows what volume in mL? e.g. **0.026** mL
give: **0.7** mL
